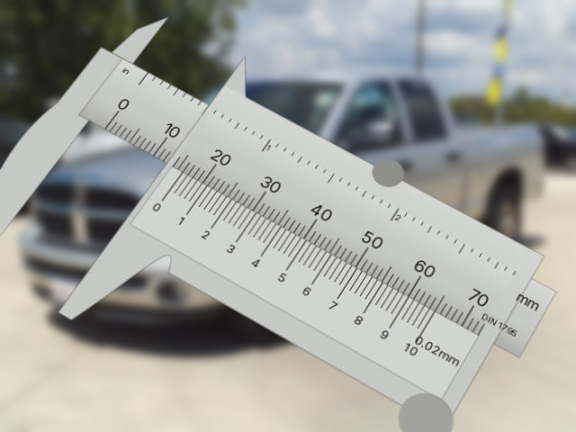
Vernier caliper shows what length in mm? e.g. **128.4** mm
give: **16.0** mm
